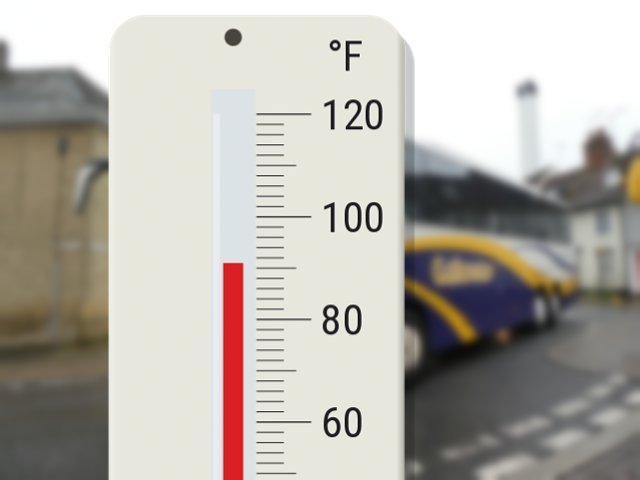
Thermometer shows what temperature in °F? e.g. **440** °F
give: **91** °F
